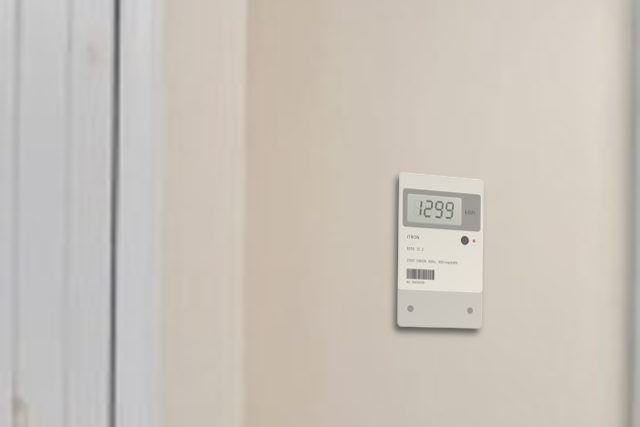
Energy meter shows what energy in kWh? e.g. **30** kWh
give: **1299** kWh
